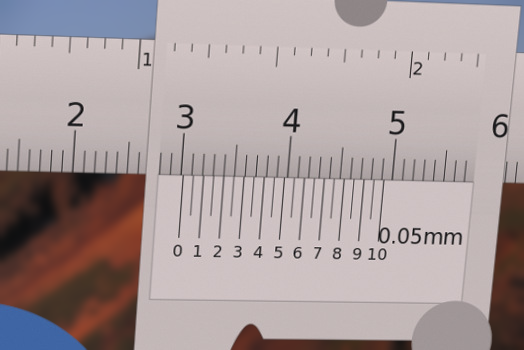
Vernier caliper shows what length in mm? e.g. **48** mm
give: **30.2** mm
